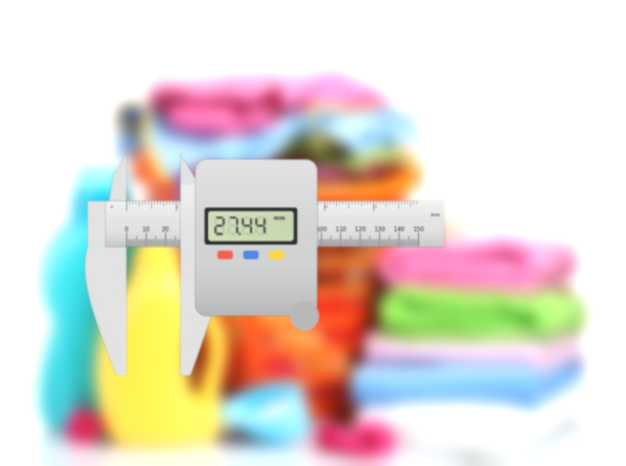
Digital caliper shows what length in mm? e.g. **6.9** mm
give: **27.44** mm
